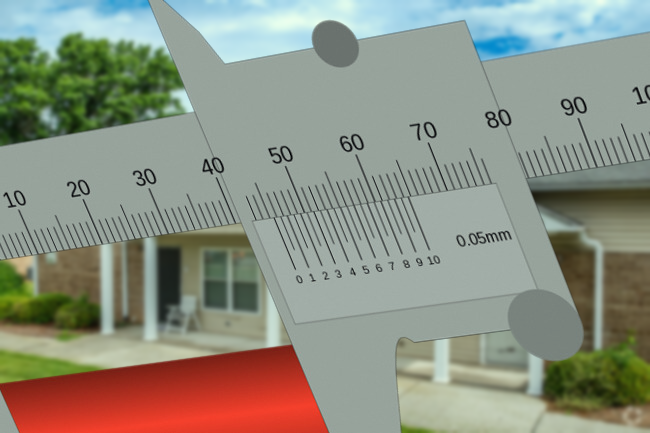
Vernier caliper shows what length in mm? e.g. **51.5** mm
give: **45.6** mm
